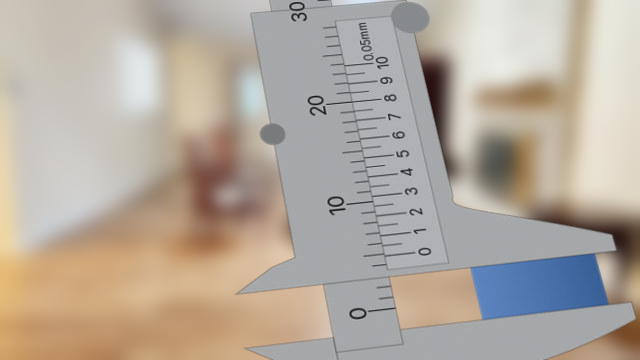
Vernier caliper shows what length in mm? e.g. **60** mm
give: **4.8** mm
